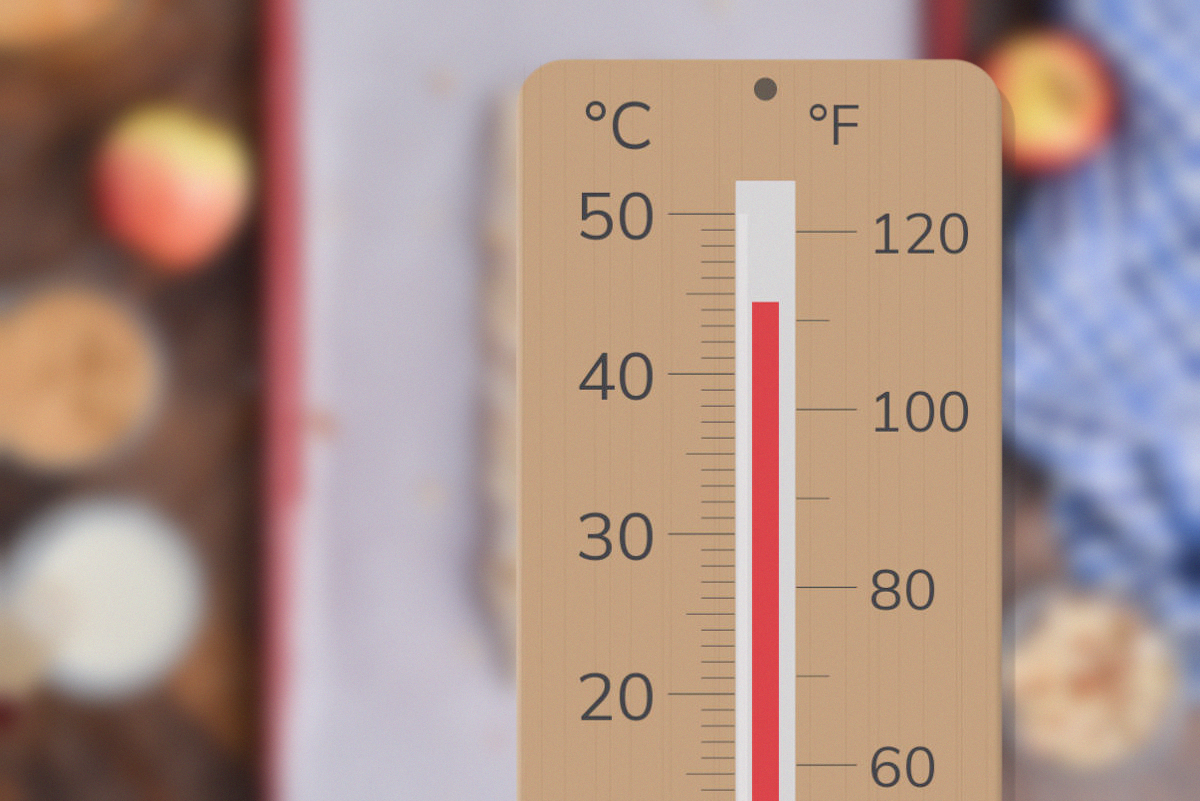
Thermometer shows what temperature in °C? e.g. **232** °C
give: **44.5** °C
